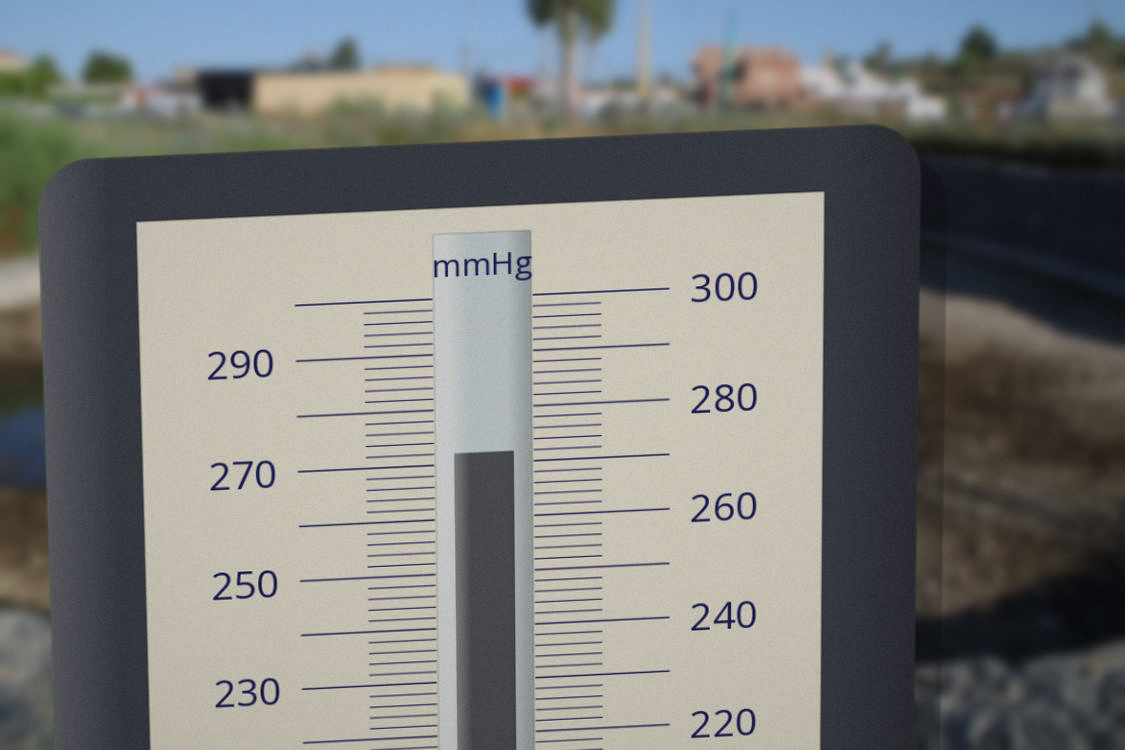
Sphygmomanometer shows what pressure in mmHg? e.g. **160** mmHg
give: **272** mmHg
